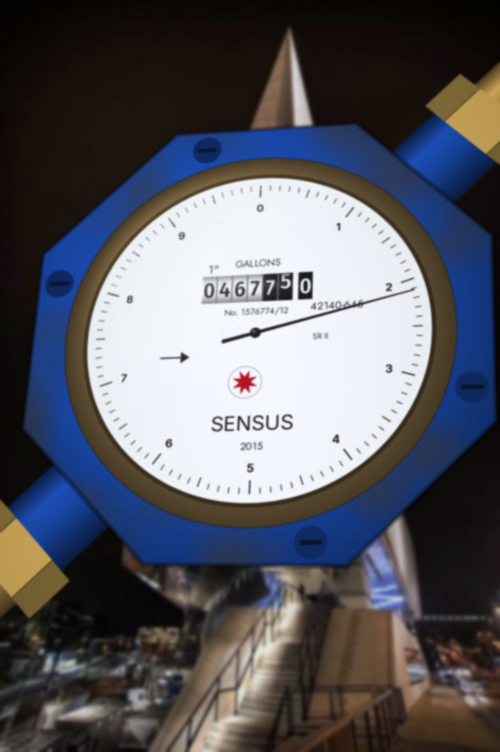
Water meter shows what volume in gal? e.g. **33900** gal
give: **467752.1** gal
